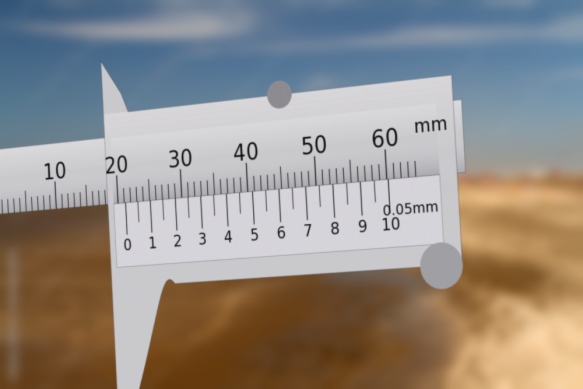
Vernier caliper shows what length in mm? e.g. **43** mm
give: **21.2** mm
